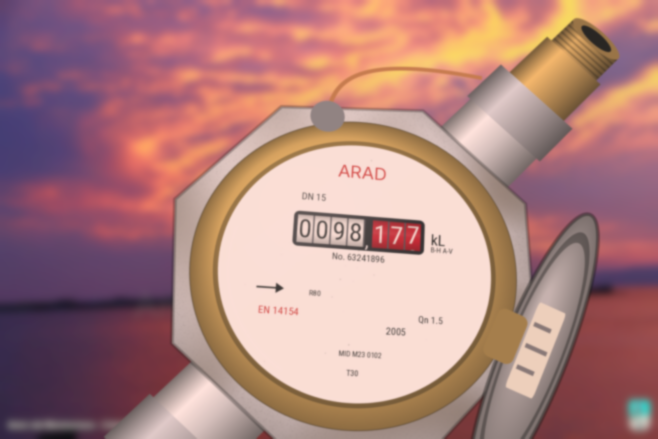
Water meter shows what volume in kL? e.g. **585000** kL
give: **98.177** kL
